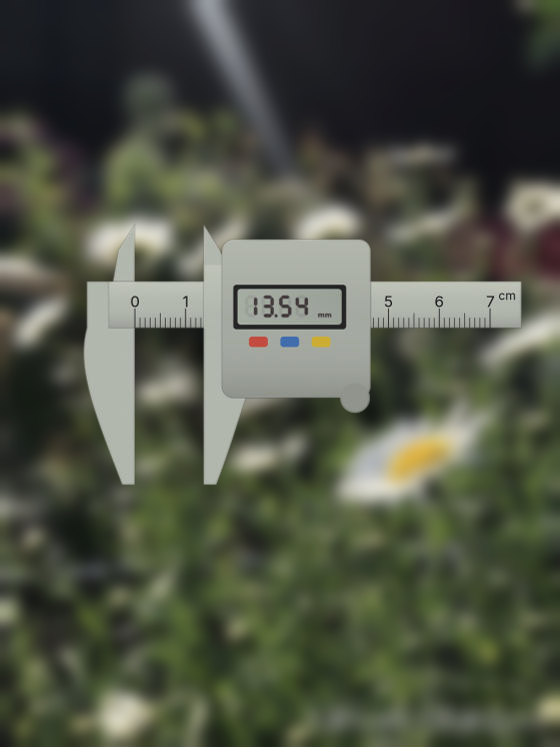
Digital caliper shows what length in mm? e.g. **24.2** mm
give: **13.54** mm
